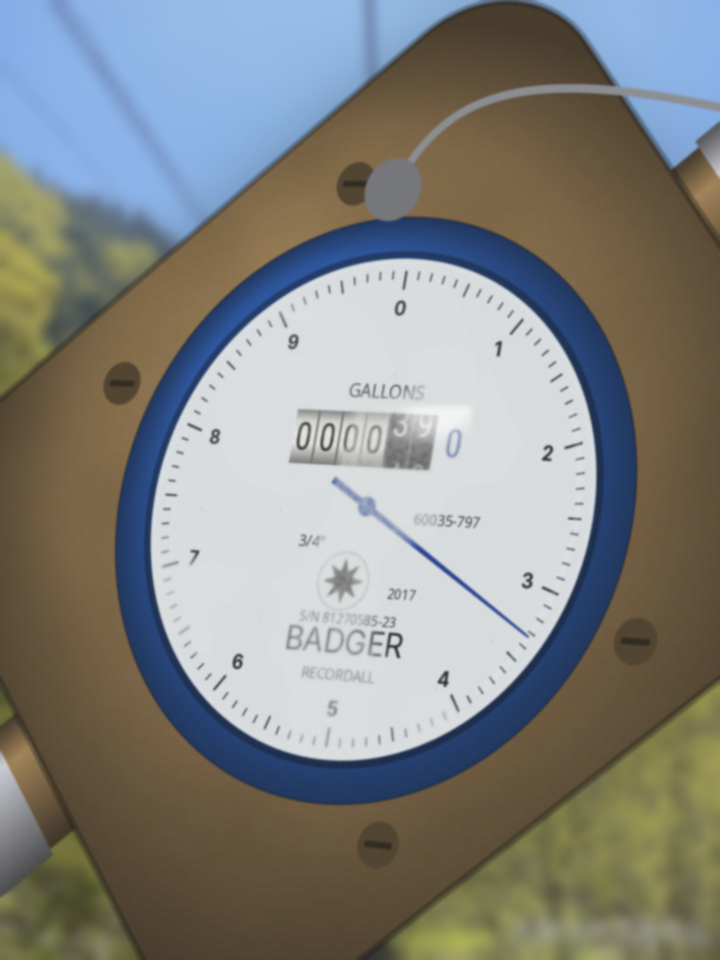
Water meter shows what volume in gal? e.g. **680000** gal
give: **393.3** gal
